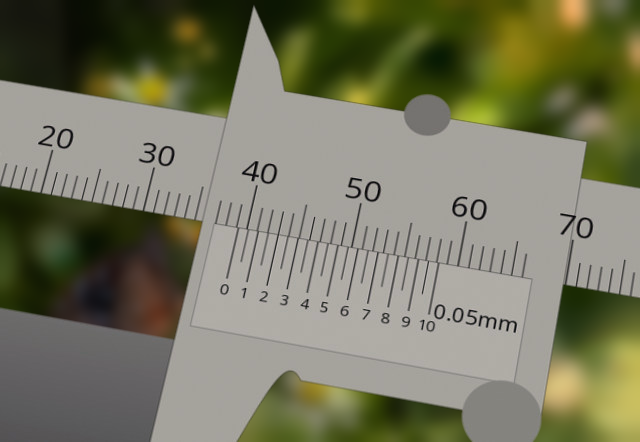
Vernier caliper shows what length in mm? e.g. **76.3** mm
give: **39.2** mm
